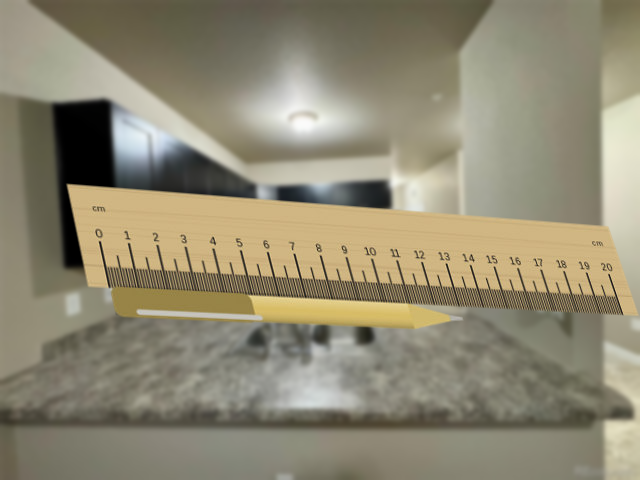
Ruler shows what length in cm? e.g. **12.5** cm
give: **13** cm
